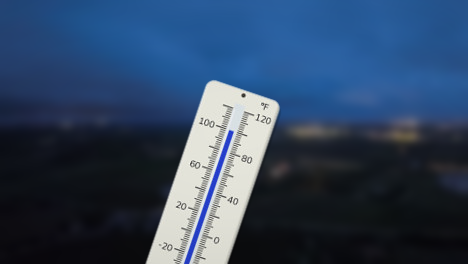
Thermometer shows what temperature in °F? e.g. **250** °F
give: **100** °F
